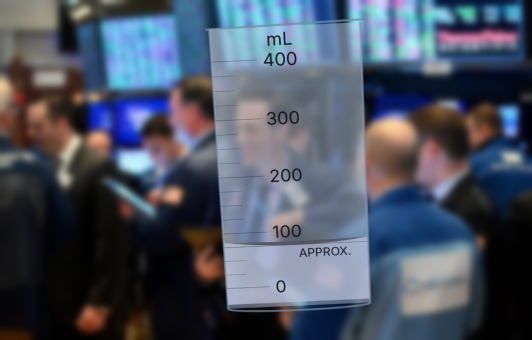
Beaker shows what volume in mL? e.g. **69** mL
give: **75** mL
